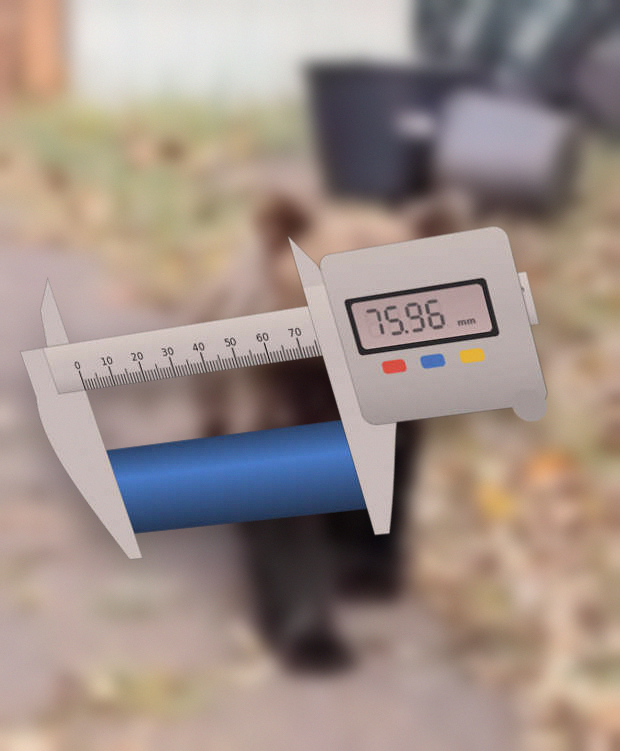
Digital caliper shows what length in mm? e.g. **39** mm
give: **75.96** mm
